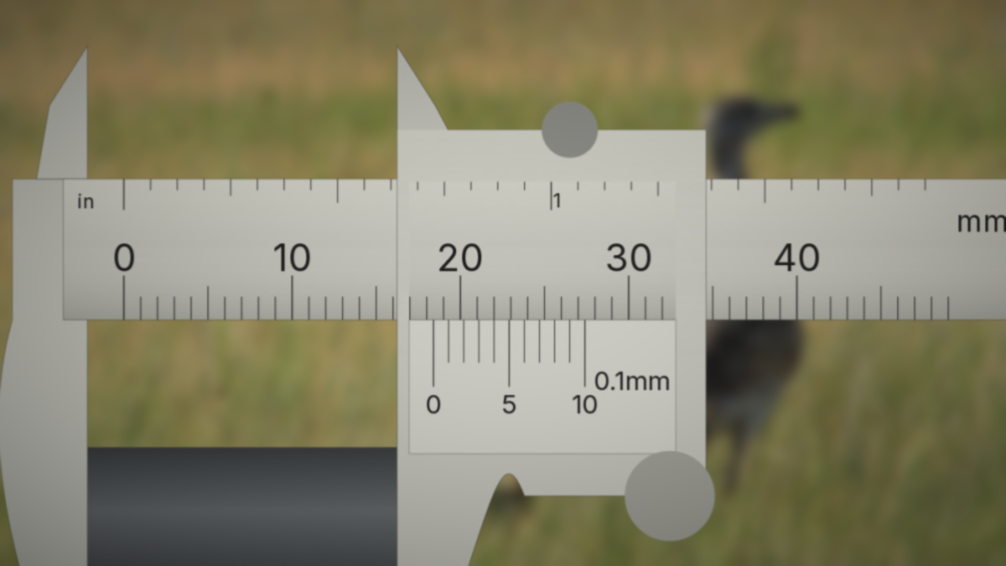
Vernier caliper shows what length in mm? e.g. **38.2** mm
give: **18.4** mm
